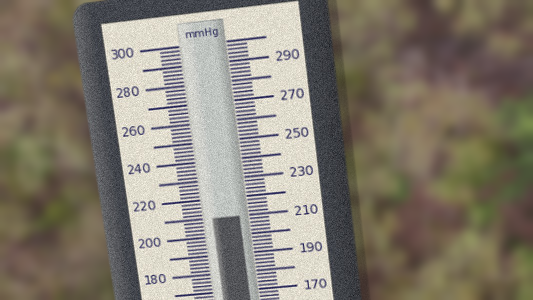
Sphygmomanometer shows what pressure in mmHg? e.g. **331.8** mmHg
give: **210** mmHg
